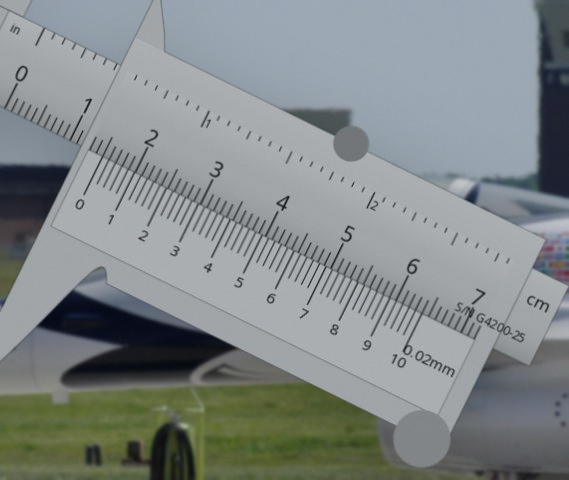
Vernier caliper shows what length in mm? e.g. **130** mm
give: **15.0** mm
